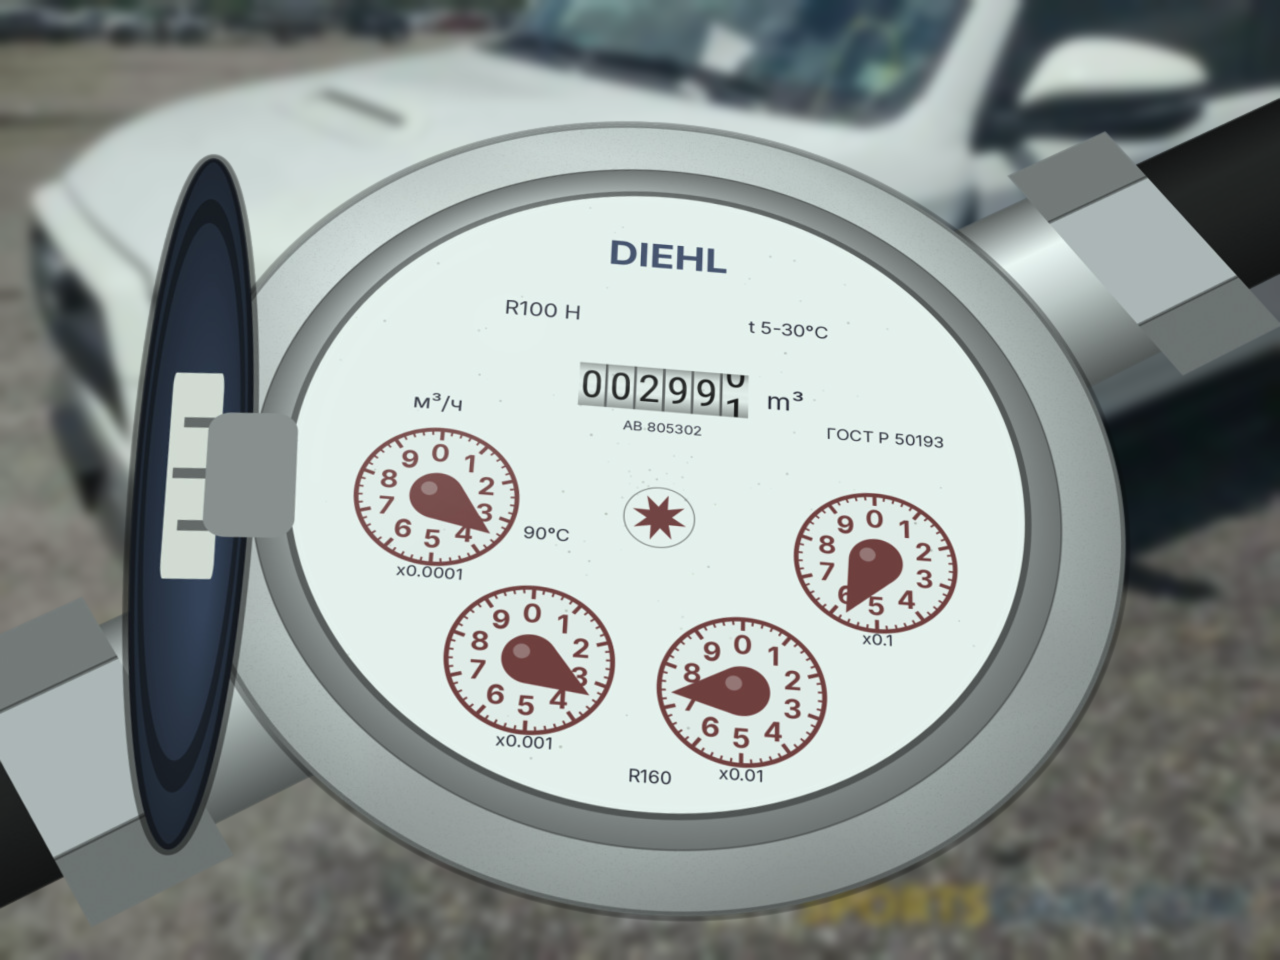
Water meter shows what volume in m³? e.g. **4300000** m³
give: **2990.5733** m³
